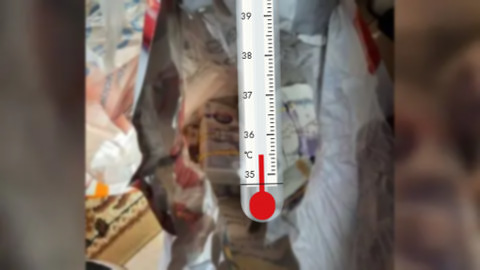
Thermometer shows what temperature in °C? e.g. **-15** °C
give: **35.5** °C
